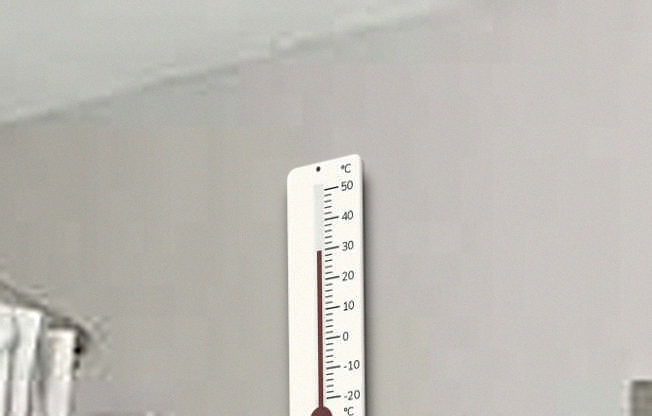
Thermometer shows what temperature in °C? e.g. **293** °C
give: **30** °C
